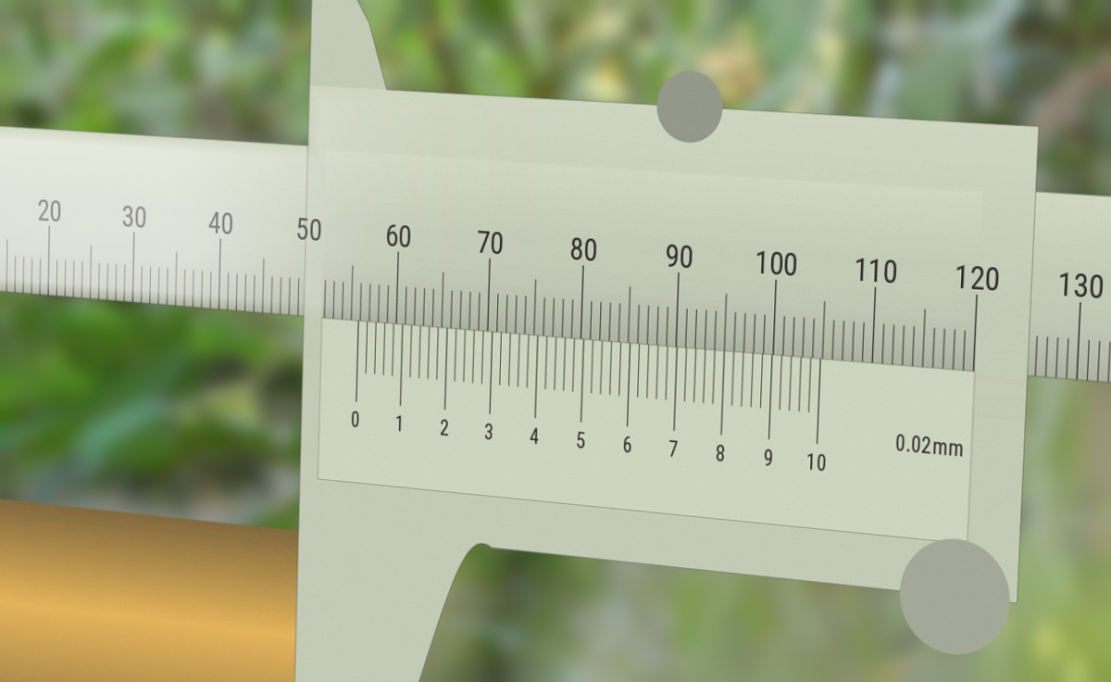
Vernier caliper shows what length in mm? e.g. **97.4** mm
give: **55.8** mm
